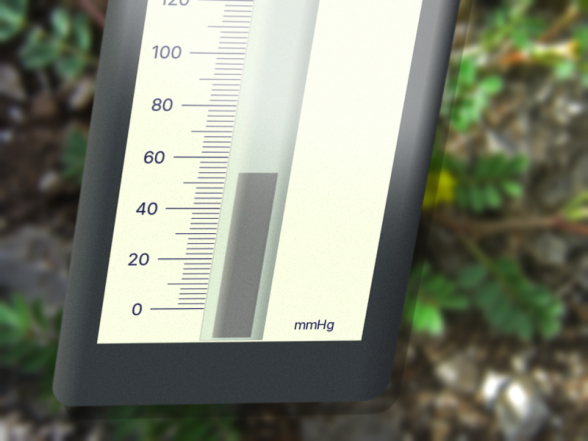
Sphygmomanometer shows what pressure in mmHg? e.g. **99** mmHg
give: **54** mmHg
